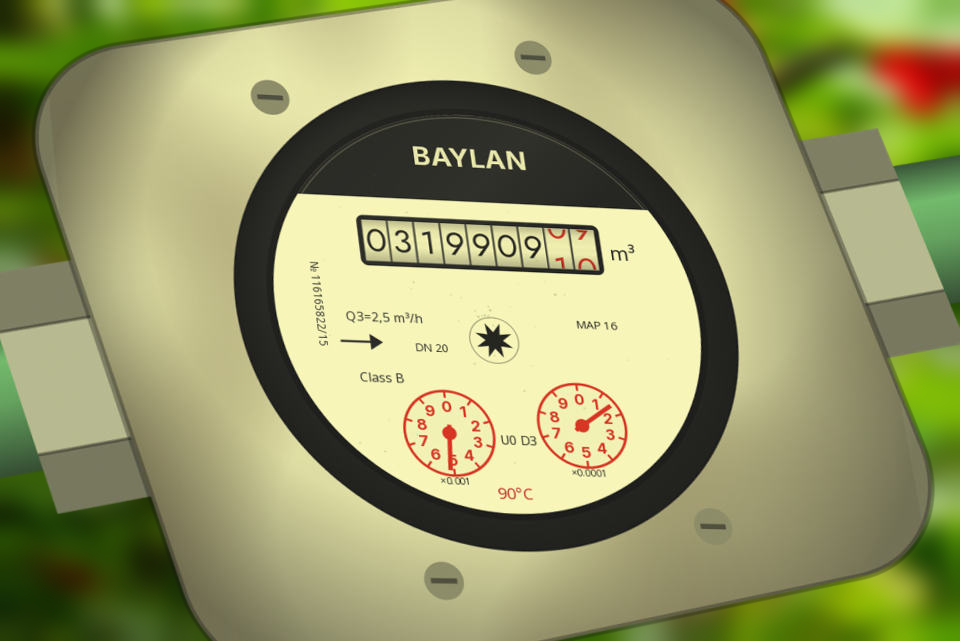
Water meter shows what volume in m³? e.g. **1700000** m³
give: **319909.0951** m³
